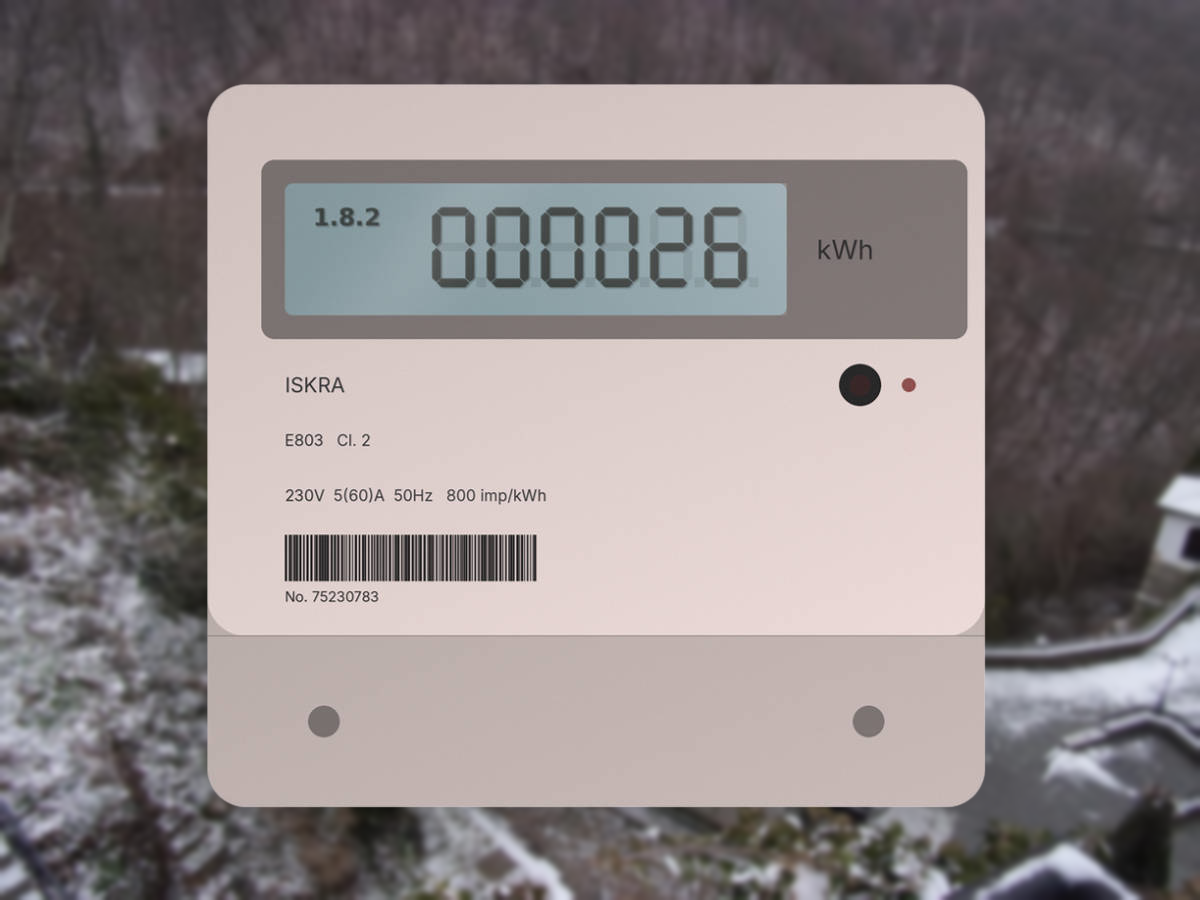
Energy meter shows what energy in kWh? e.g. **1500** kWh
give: **26** kWh
